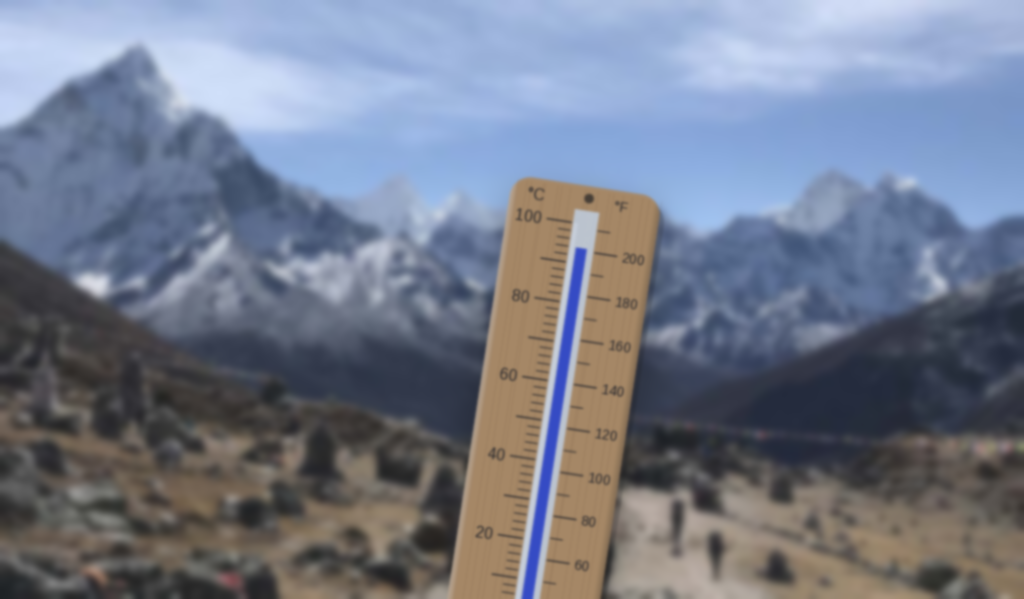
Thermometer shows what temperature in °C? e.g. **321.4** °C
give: **94** °C
